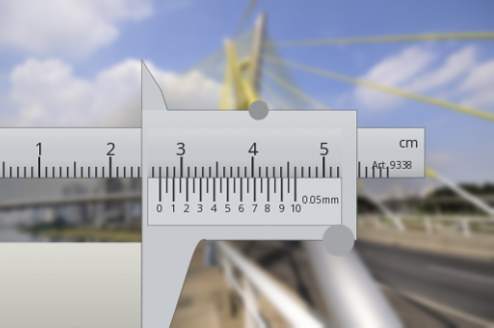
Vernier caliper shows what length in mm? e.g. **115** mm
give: **27.0** mm
